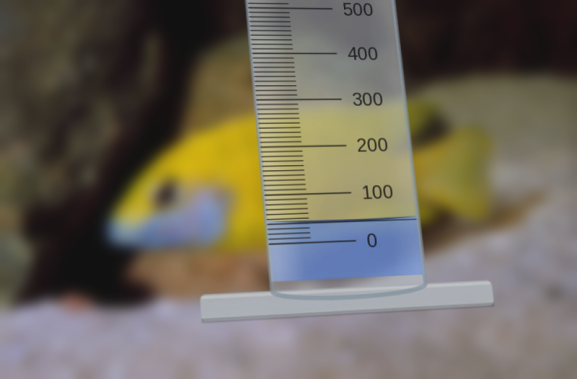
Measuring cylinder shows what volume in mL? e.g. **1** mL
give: **40** mL
